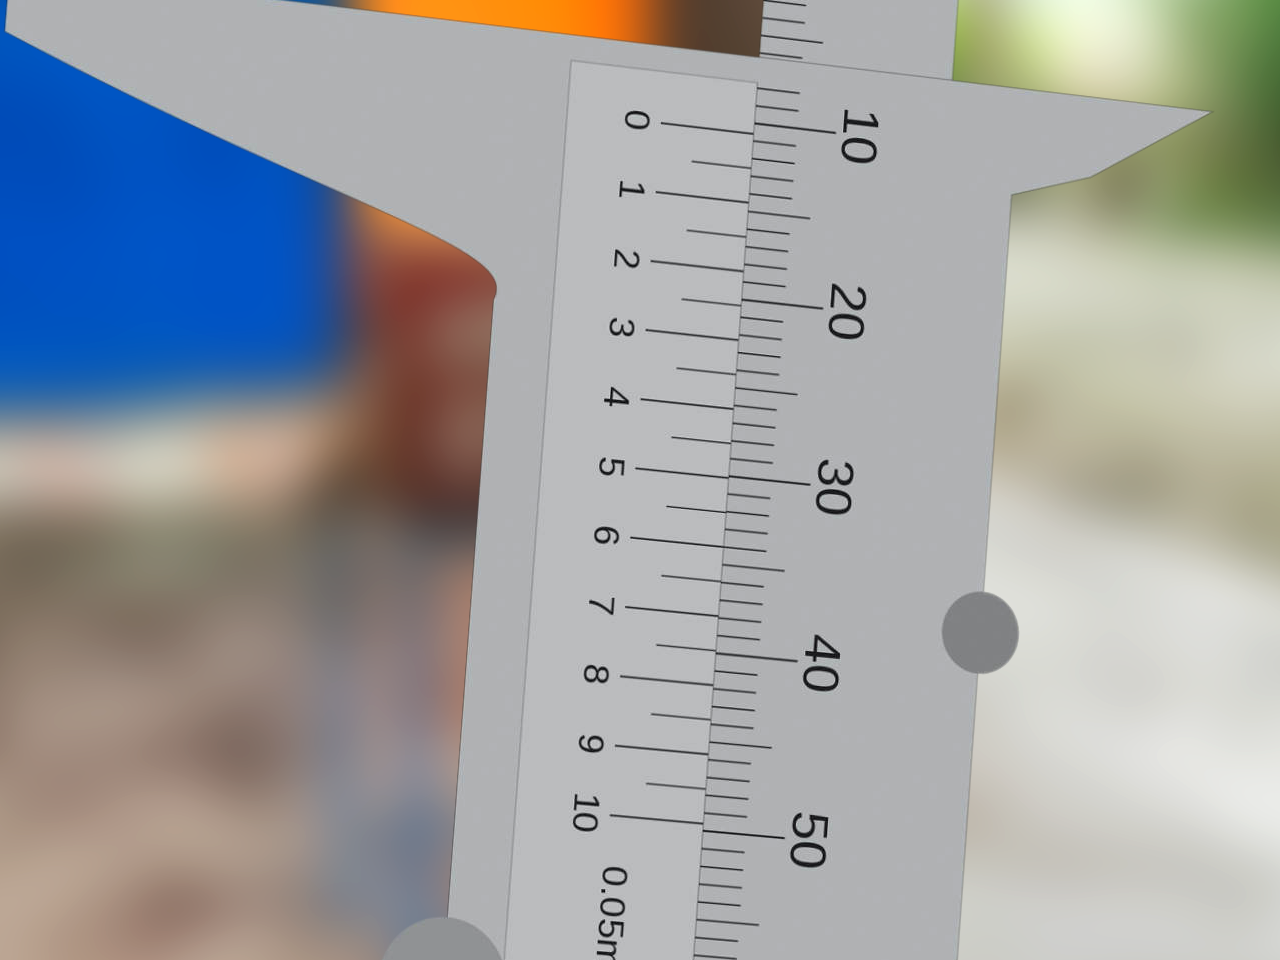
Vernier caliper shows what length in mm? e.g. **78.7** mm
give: **10.6** mm
